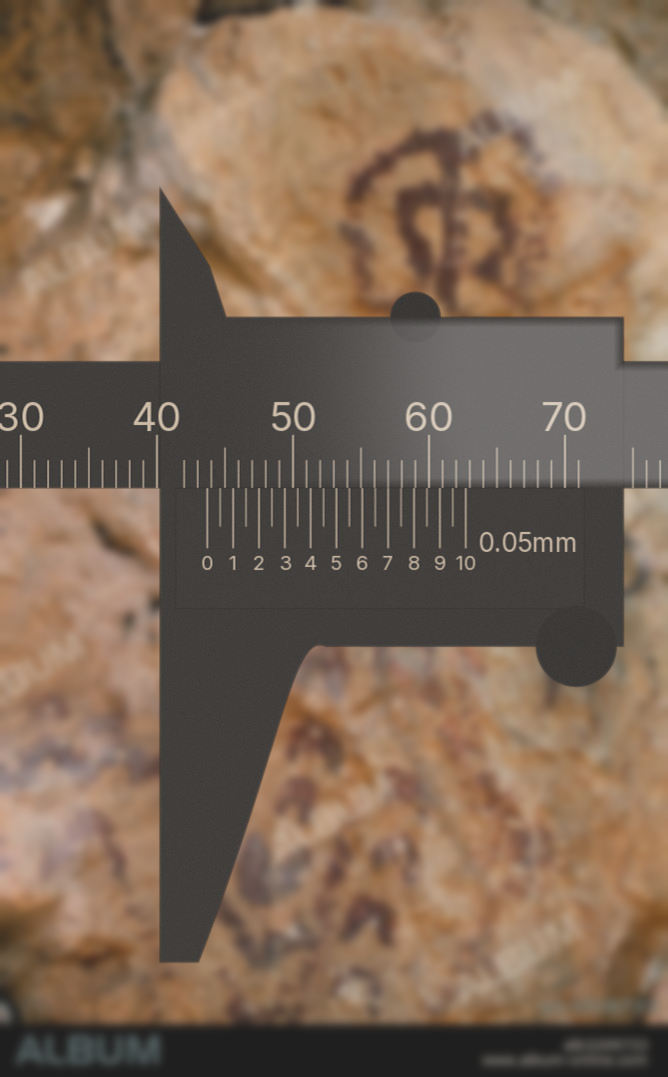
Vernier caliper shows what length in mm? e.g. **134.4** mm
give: **43.7** mm
